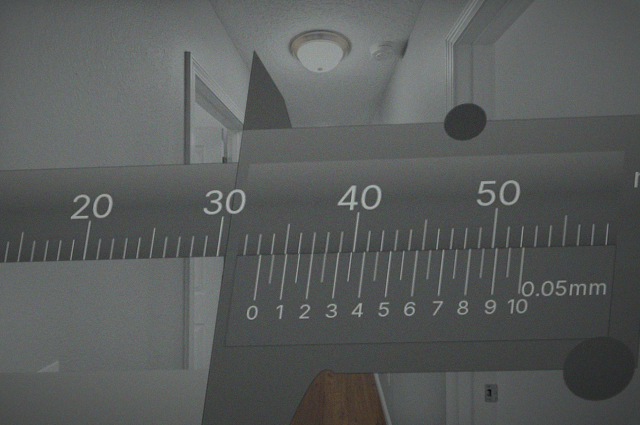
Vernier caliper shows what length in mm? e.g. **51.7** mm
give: **33.2** mm
